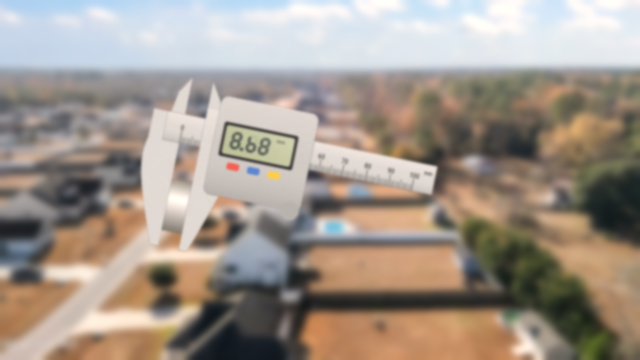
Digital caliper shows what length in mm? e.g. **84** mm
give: **8.68** mm
